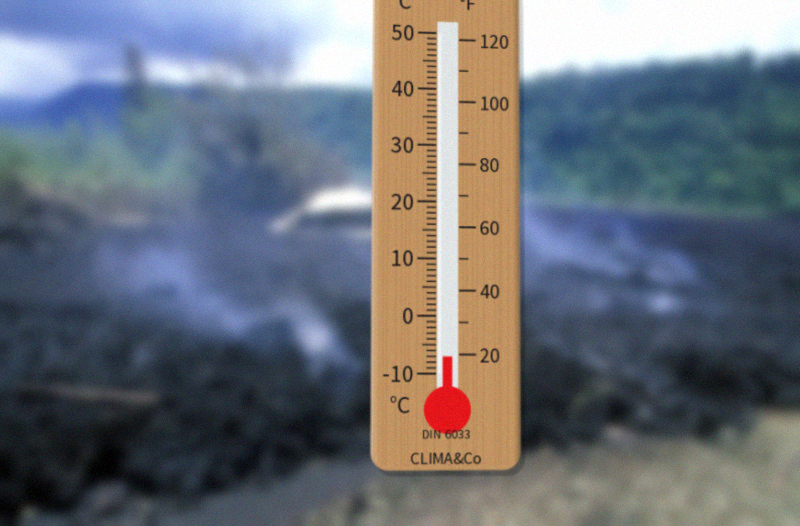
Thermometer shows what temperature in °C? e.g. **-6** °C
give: **-7** °C
